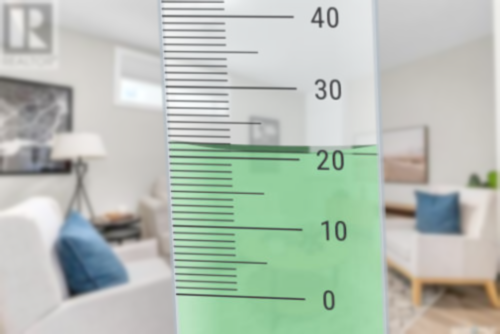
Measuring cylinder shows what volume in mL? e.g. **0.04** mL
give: **21** mL
